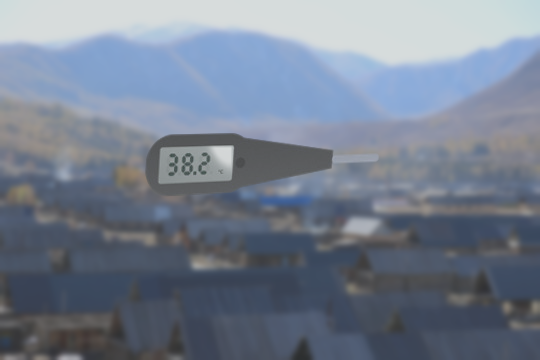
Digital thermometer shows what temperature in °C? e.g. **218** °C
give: **38.2** °C
